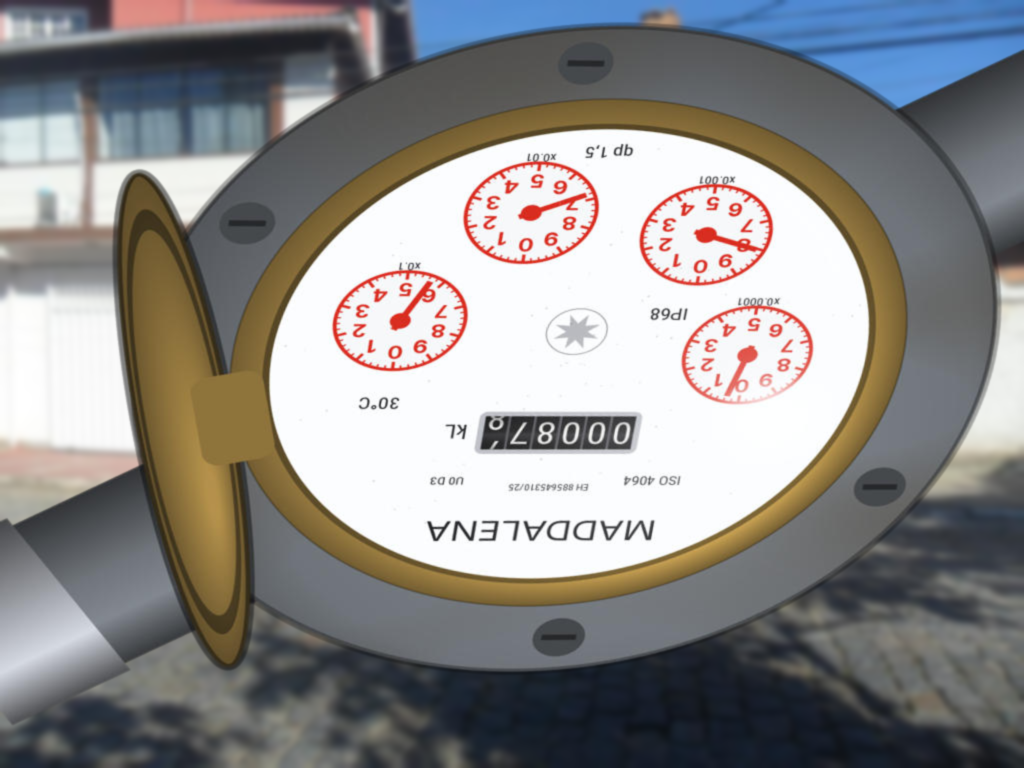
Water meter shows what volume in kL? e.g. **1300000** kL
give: **877.5680** kL
